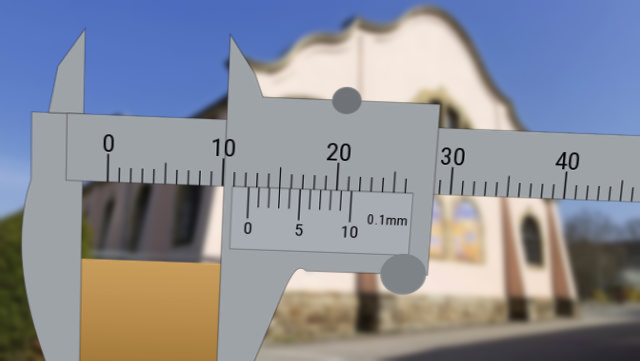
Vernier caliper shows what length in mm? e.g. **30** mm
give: **12.3** mm
